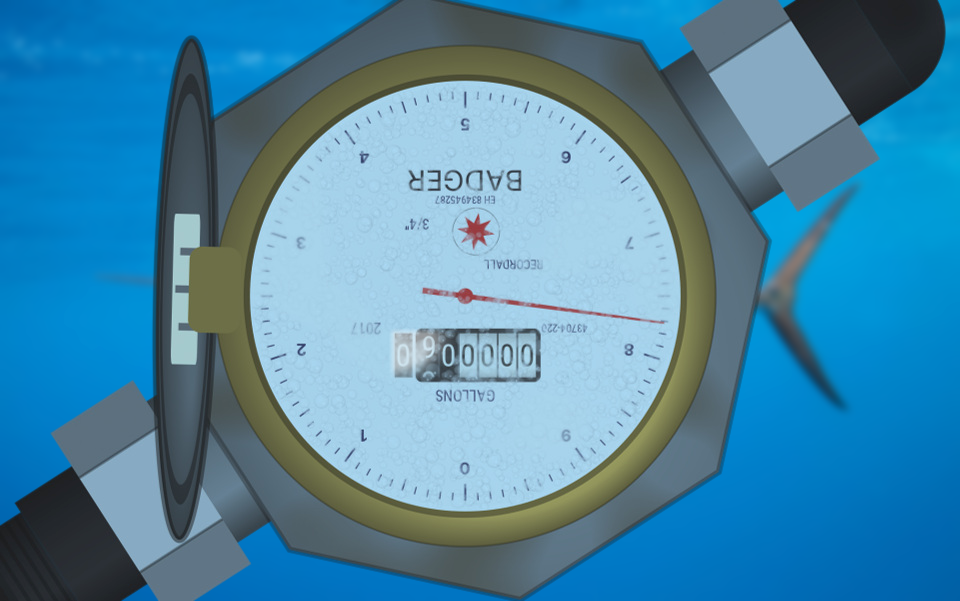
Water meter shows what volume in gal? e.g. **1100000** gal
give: **57.7** gal
